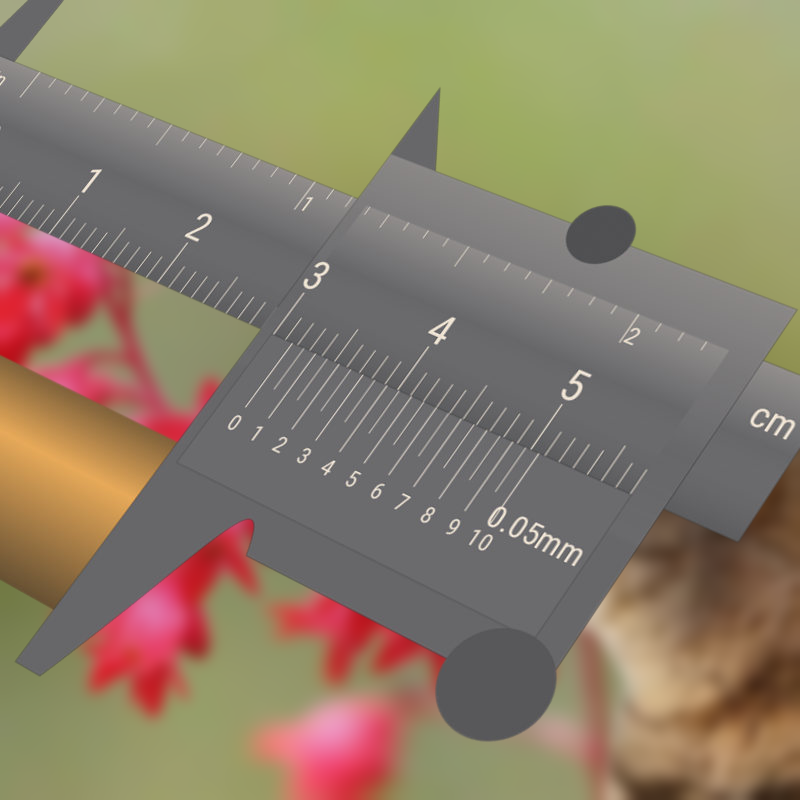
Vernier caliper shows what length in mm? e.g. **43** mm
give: **31.6** mm
